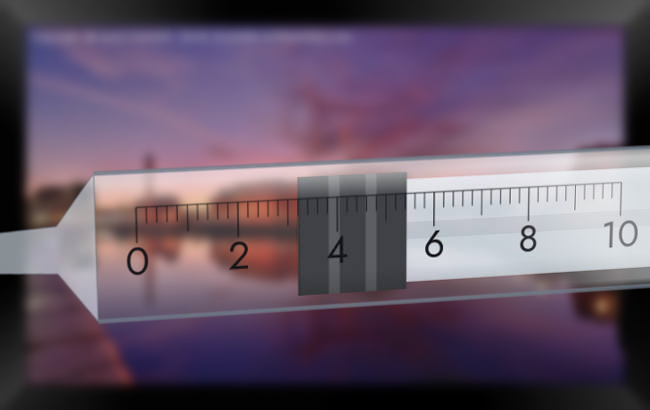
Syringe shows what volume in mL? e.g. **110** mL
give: **3.2** mL
